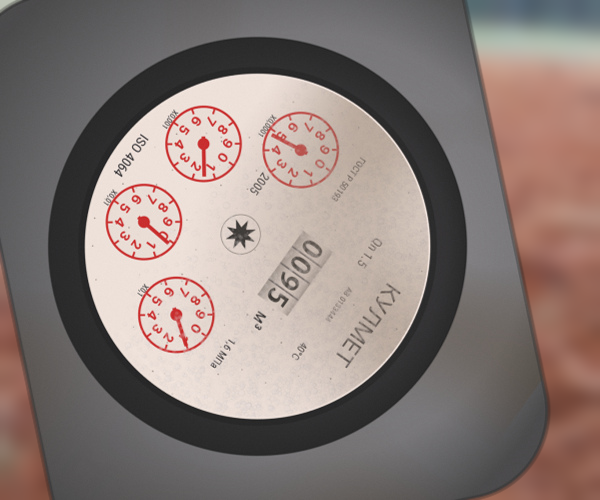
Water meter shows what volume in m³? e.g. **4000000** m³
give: **95.1014** m³
